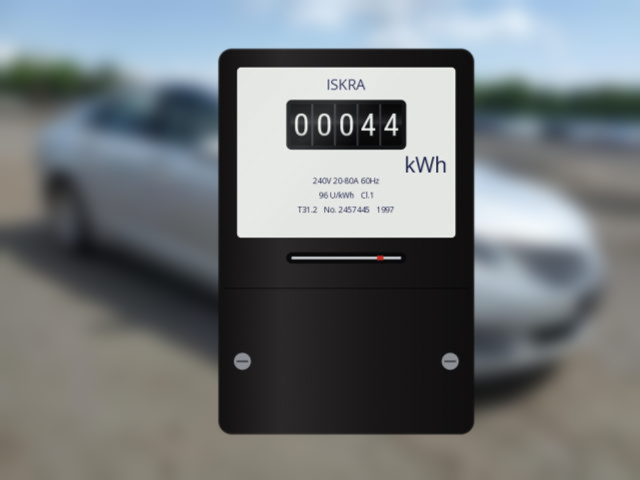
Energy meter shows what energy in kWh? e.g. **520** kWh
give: **44** kWh
